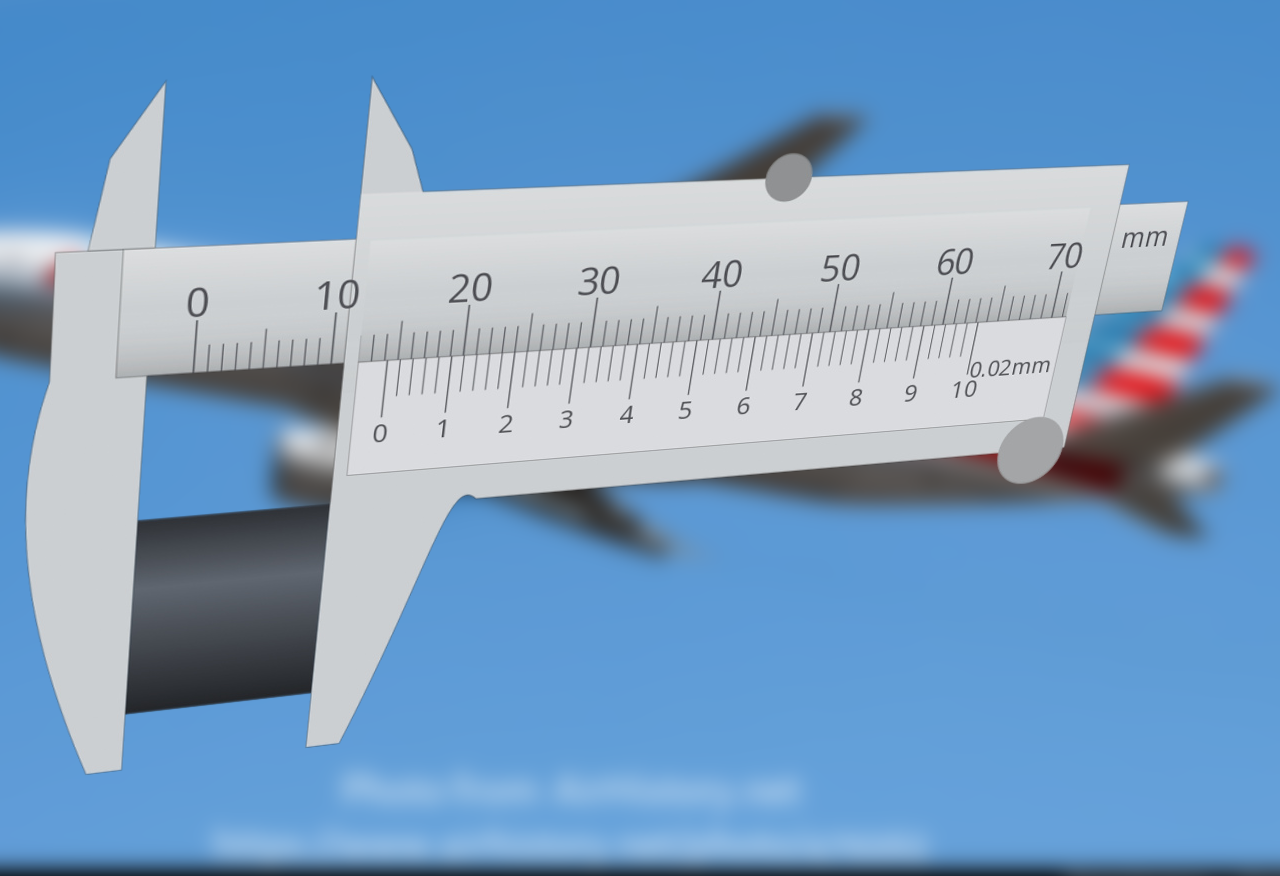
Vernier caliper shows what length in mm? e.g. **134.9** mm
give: **14.2** mm
